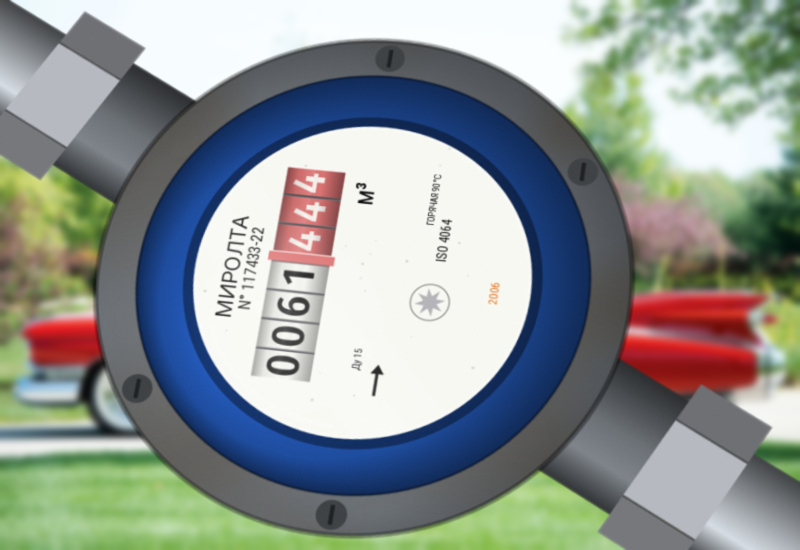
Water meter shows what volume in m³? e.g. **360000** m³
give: **61.444** m³
